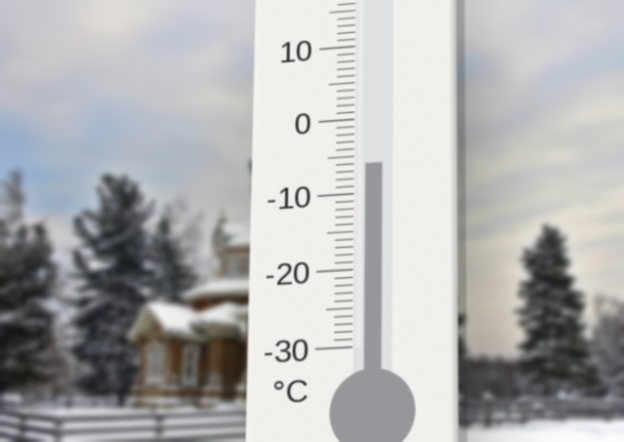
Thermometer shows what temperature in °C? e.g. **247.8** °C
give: **-6** °C
